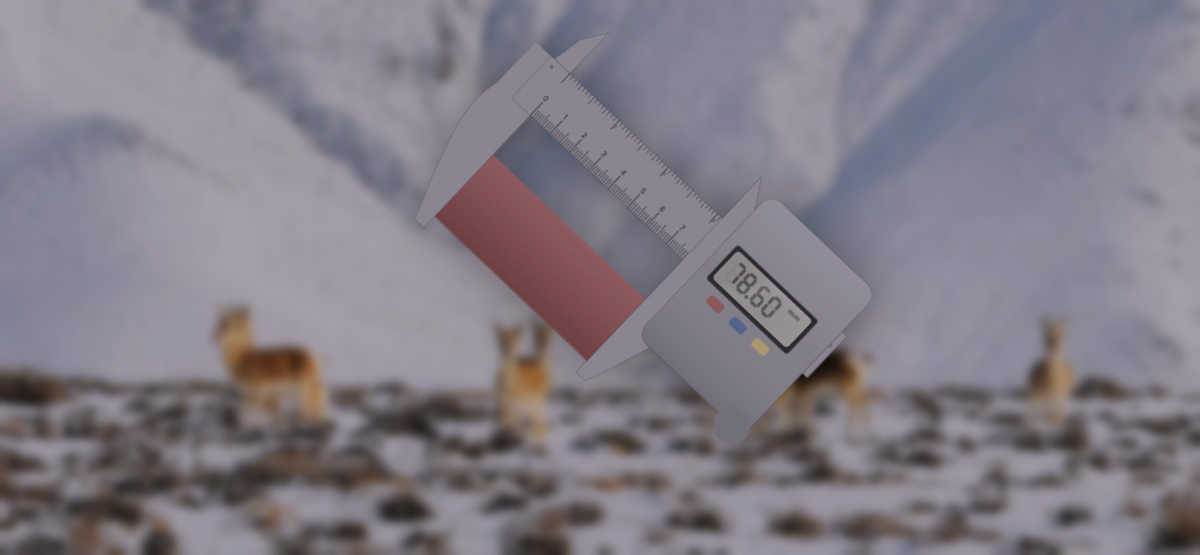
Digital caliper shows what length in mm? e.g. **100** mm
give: **78.60** mm
